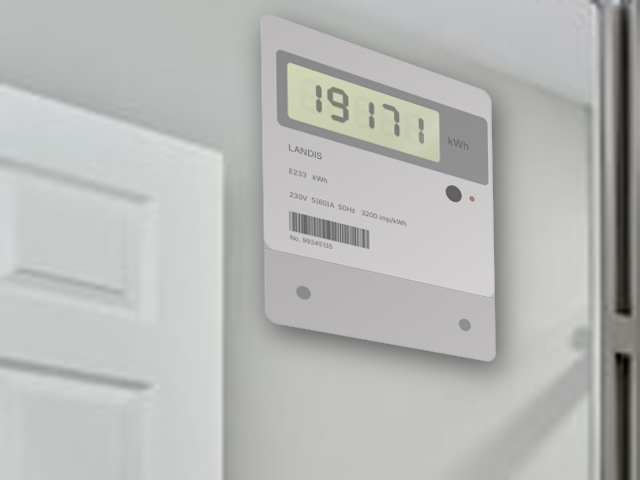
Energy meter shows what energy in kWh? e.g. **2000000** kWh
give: **19171** kWh
